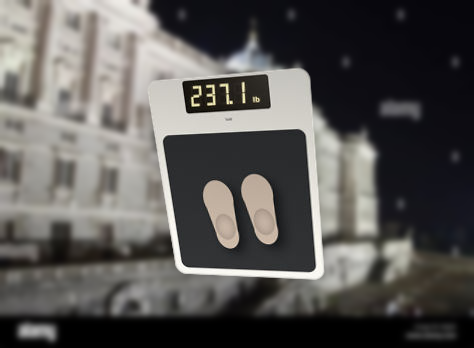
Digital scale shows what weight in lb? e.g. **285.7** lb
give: **237.1** lb
